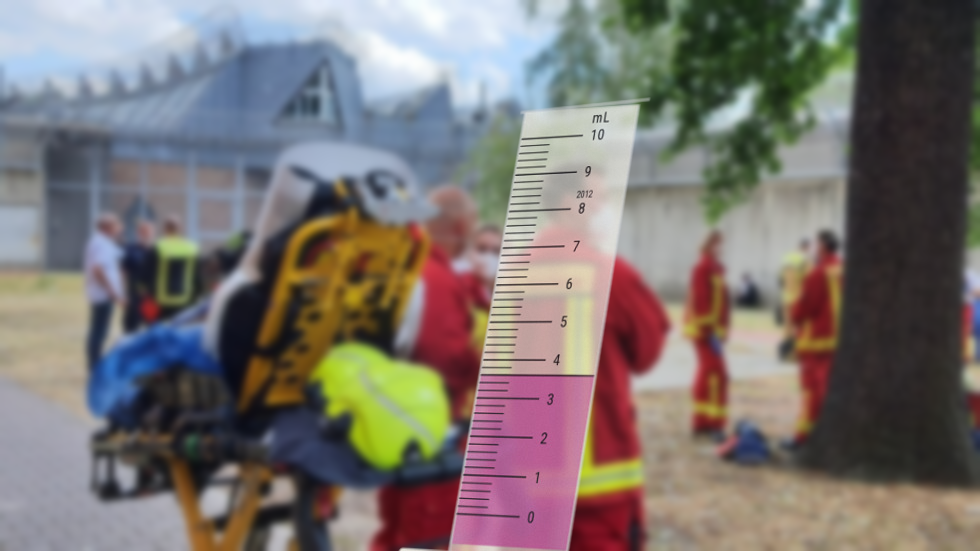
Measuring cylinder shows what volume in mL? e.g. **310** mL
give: **3.6** mL
